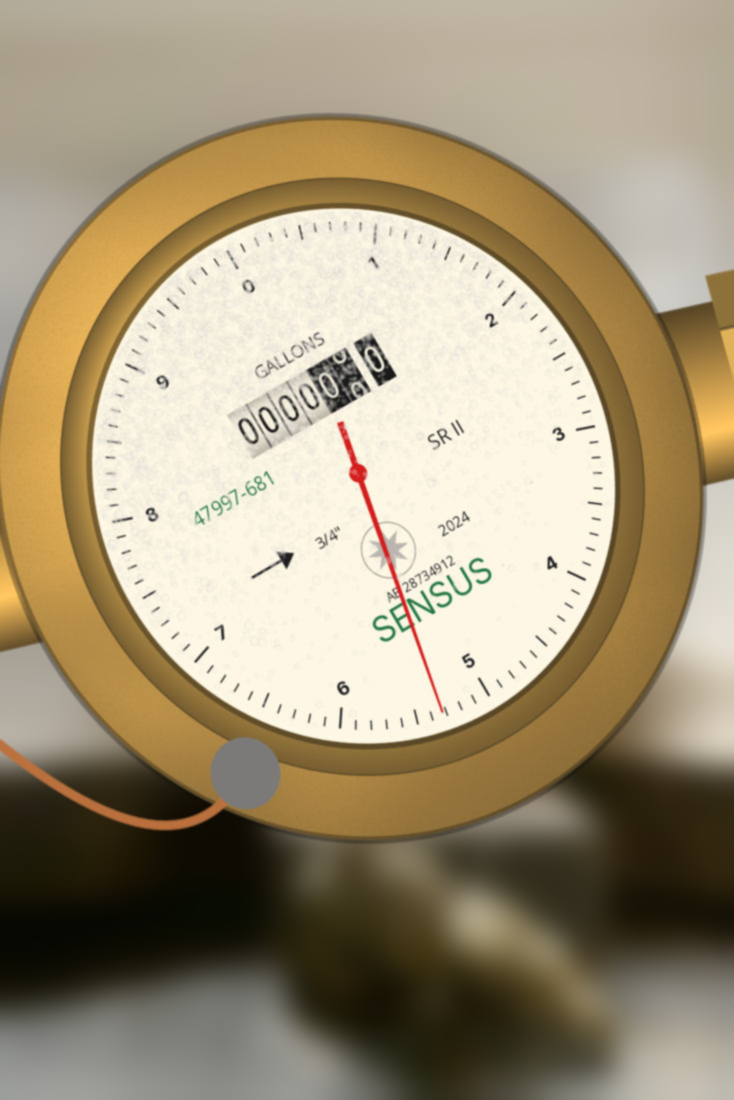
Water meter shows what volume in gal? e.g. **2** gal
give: **85.3** gal
